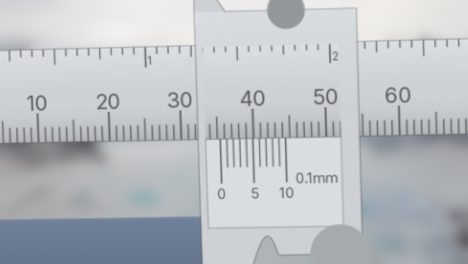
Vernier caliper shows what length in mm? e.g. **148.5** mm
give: **35.4** mm
